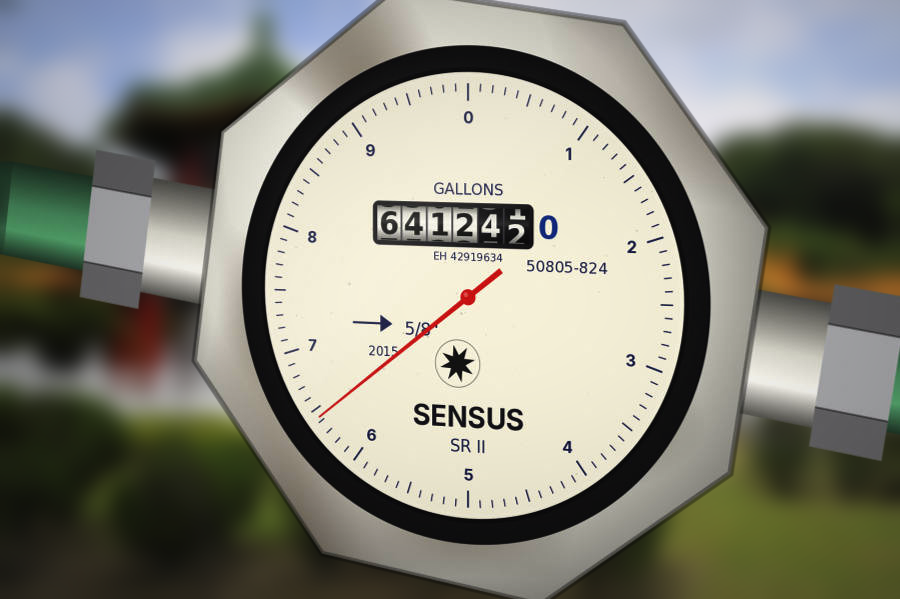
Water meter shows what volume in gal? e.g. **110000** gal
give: **6412416.4** gal
